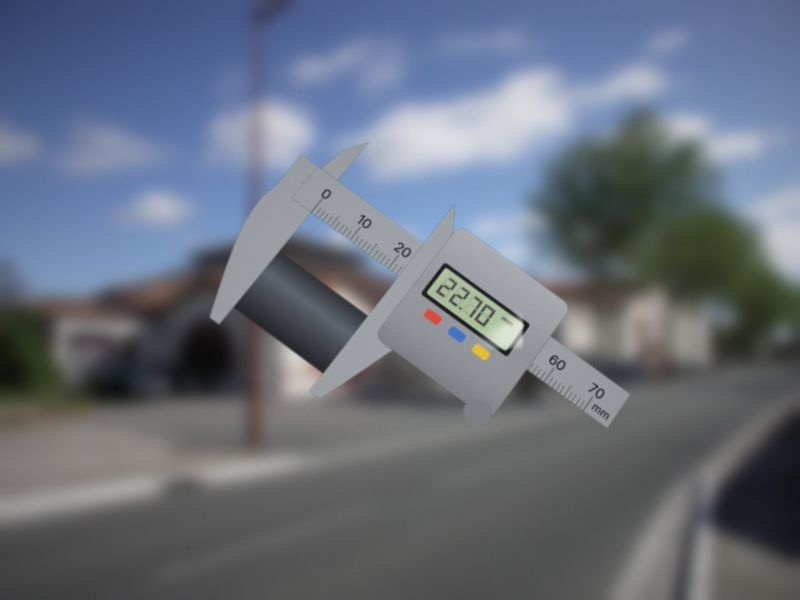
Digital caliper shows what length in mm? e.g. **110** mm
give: **22.70** mm
